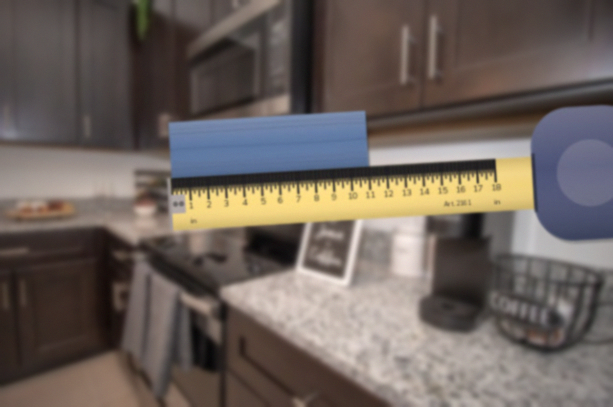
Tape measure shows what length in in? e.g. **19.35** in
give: **11** in
